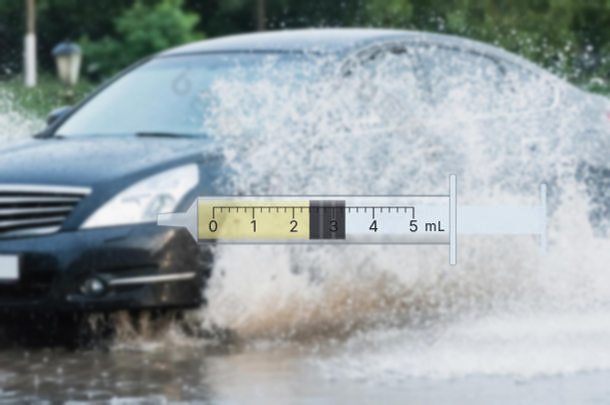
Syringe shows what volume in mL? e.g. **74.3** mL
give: **2.4** mL
